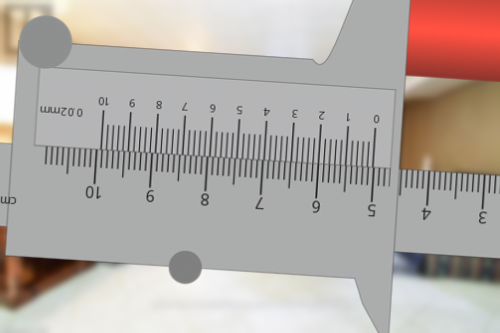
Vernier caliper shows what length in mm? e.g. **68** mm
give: **50.2** mm
